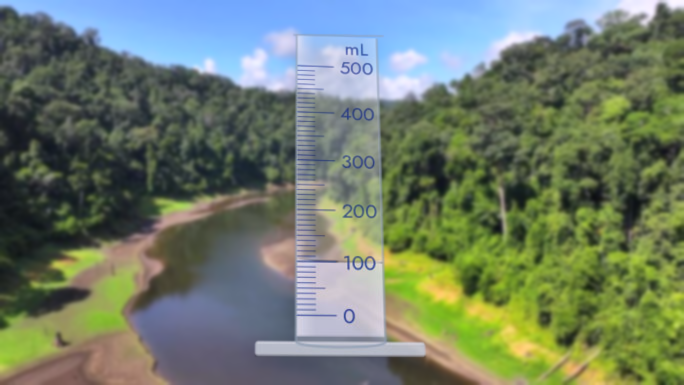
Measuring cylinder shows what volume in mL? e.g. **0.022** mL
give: **100** mL
